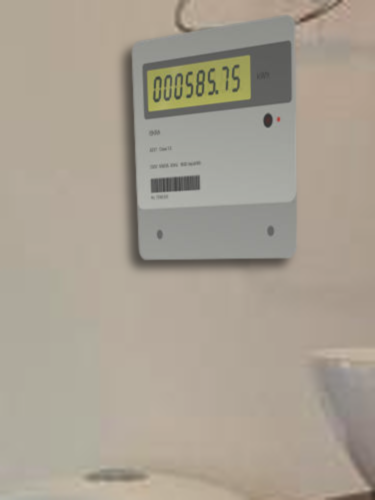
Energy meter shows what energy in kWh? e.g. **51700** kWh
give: **585.75** kWh
